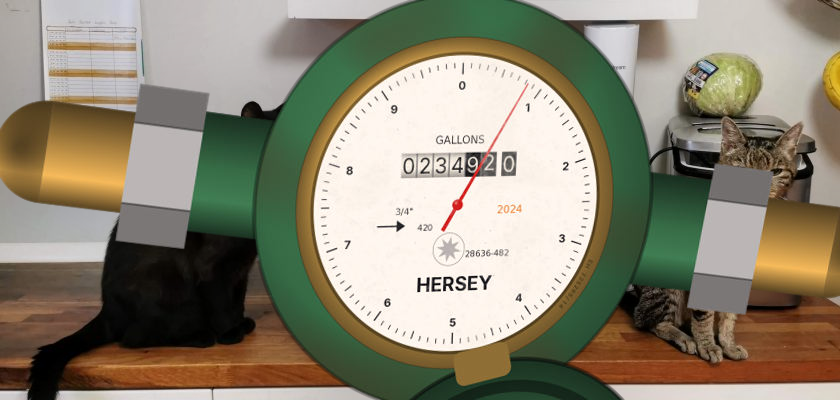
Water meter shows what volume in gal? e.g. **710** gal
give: **234920.8** gal
